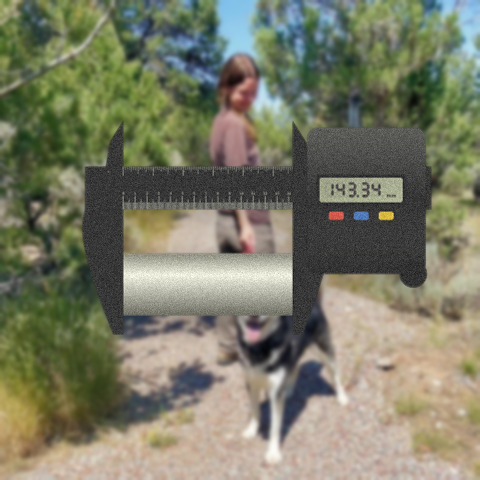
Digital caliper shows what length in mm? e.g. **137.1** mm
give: **143.34** mm
